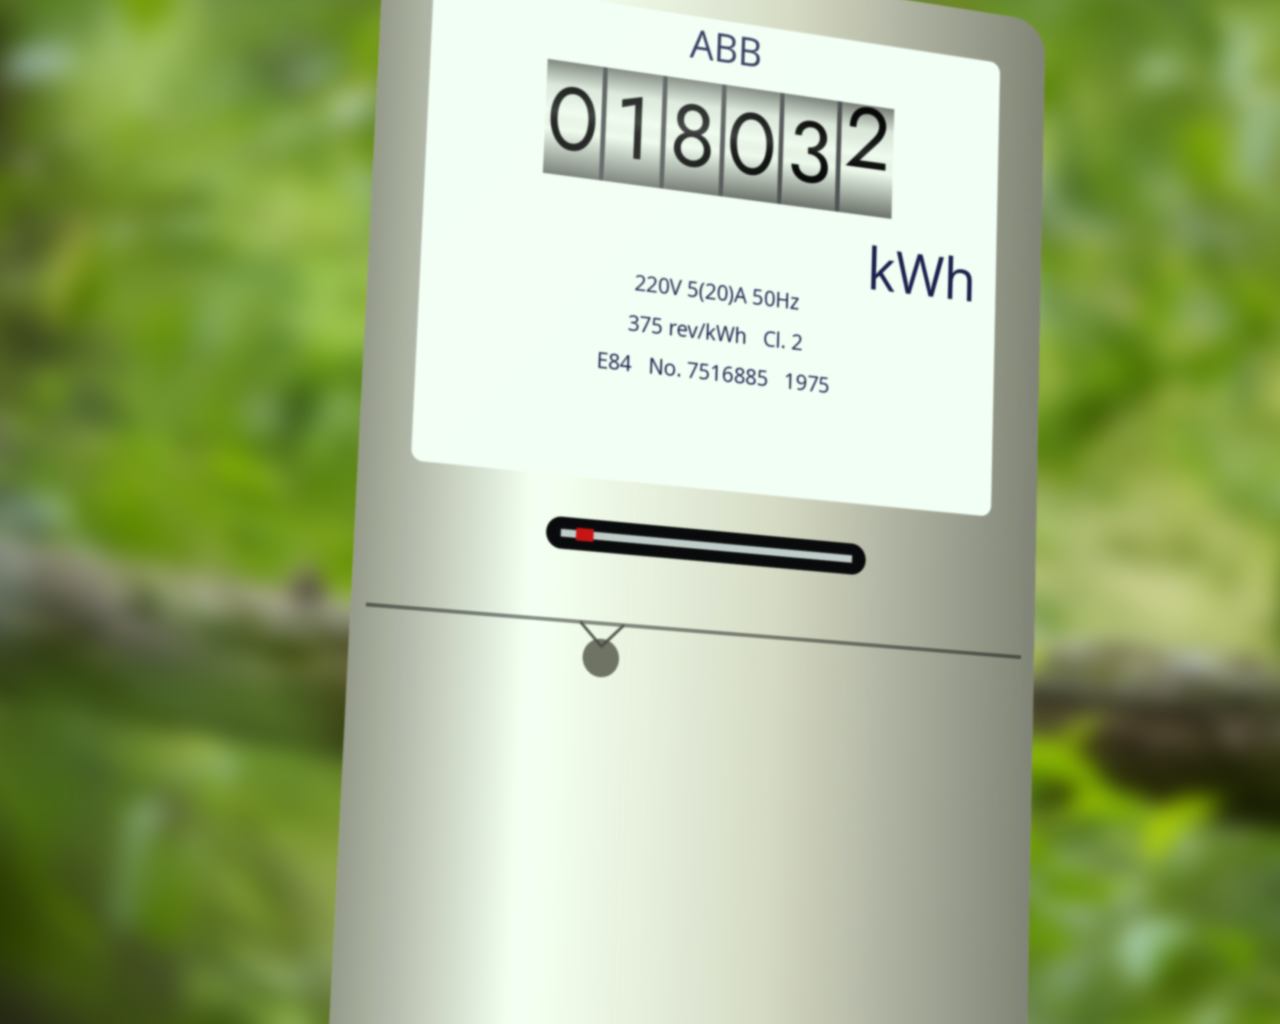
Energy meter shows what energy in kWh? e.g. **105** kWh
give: **18032** kWh
